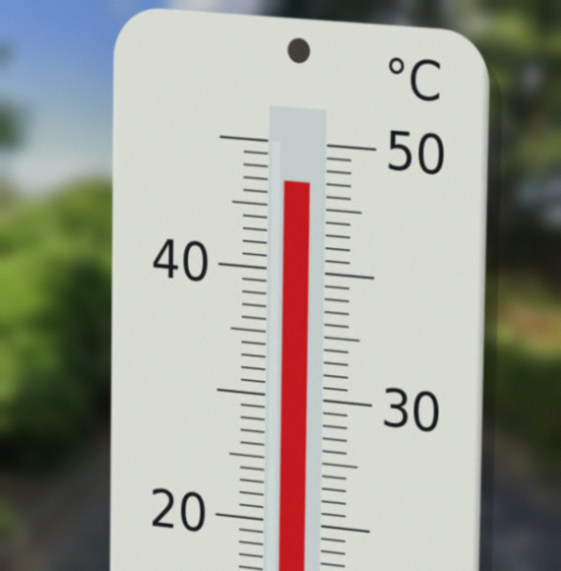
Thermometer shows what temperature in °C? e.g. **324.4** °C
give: **47** °C
